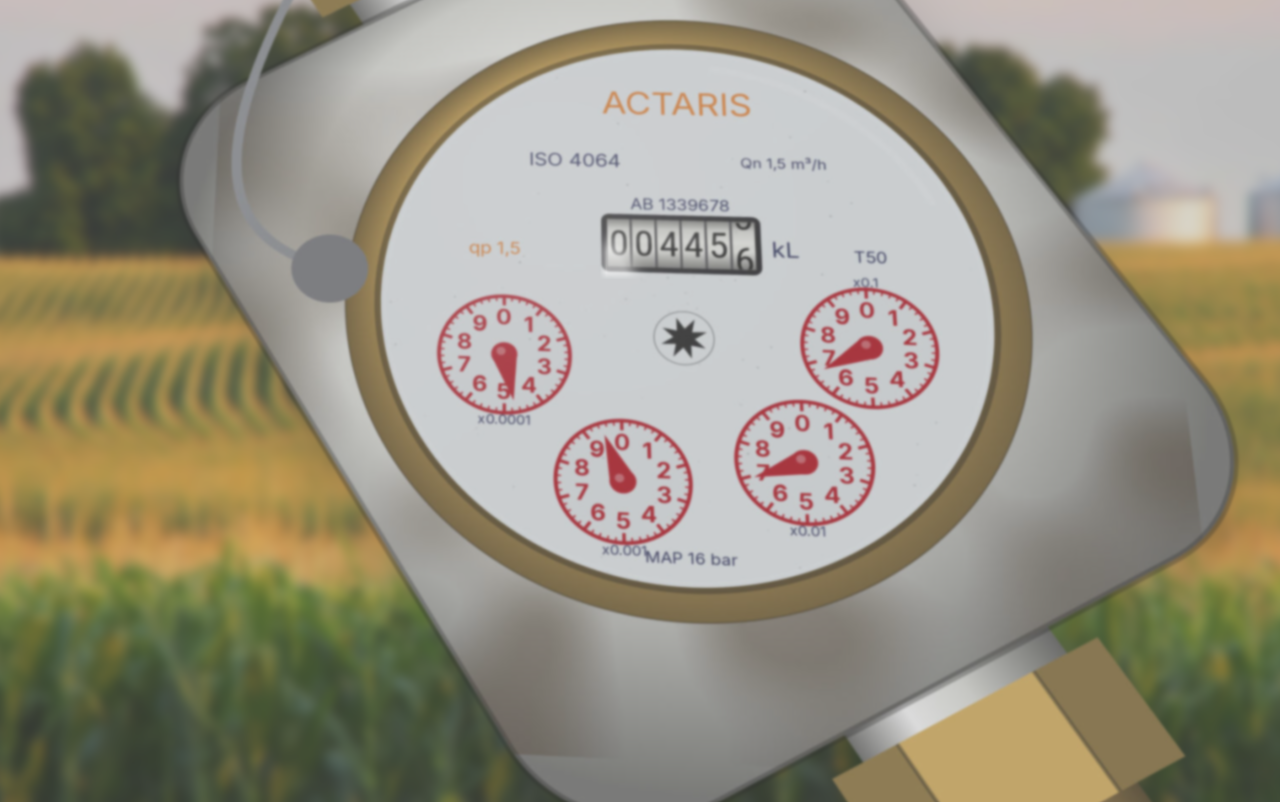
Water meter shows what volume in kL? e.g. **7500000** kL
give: **4455.6694** kL
